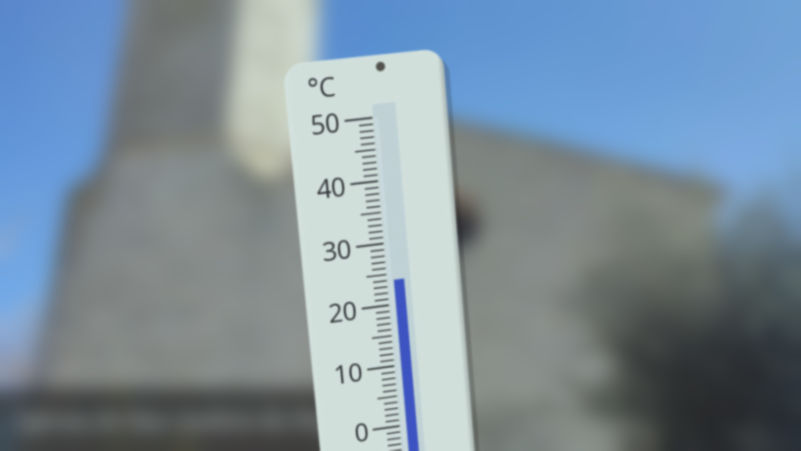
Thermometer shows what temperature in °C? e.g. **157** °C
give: **24** °C
